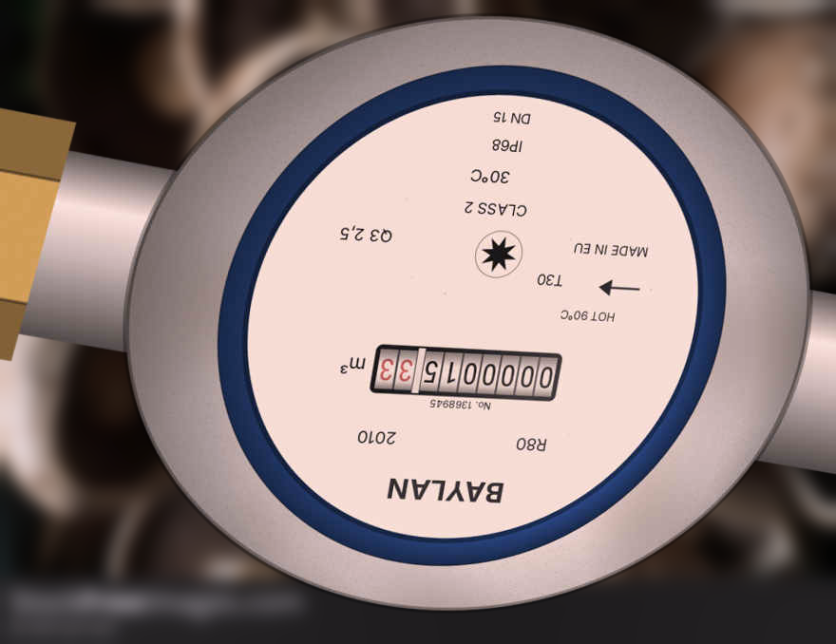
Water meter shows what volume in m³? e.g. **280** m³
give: **15.33** m³
